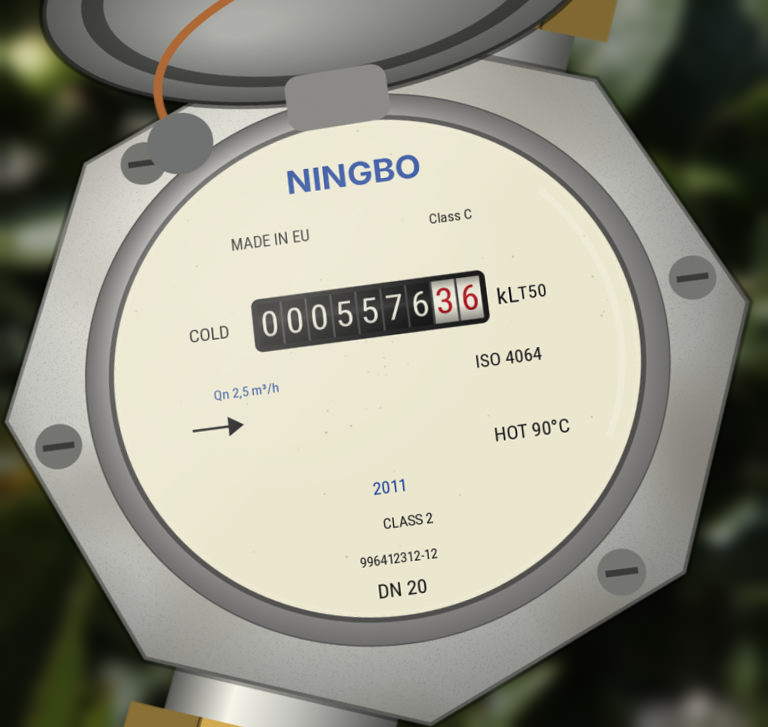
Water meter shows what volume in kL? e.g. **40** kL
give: **5576.36** kL
